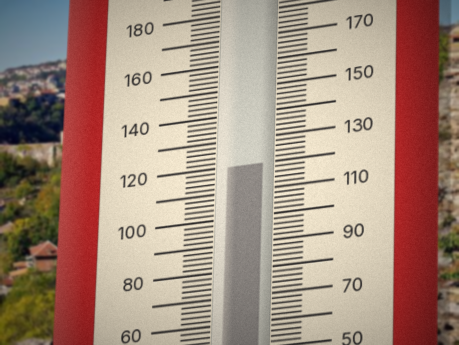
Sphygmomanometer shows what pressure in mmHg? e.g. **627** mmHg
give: **120** mmHg
